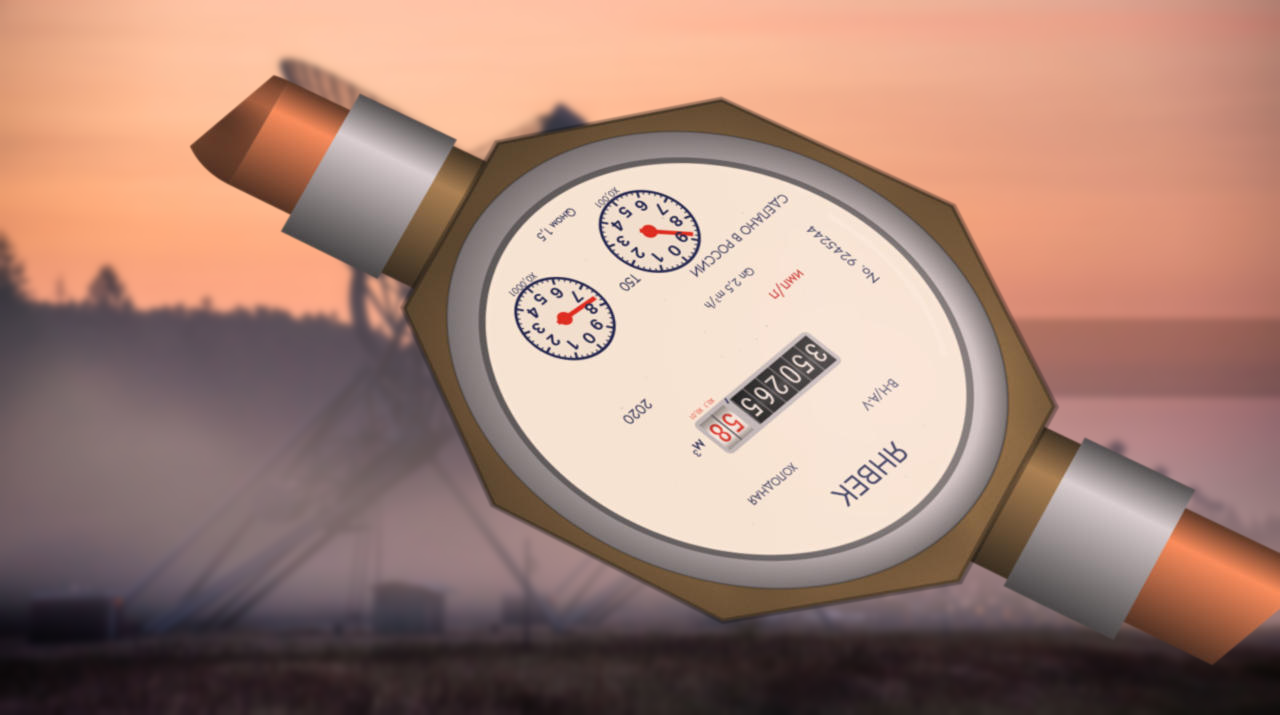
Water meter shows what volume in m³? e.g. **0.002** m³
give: **350265.5887** m³
